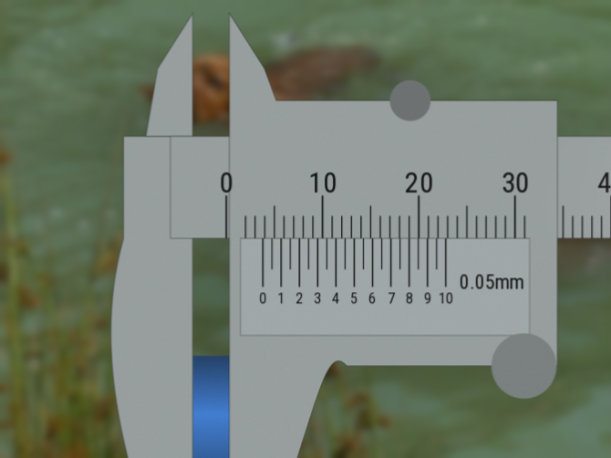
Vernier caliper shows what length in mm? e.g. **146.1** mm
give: **3.8** mm
